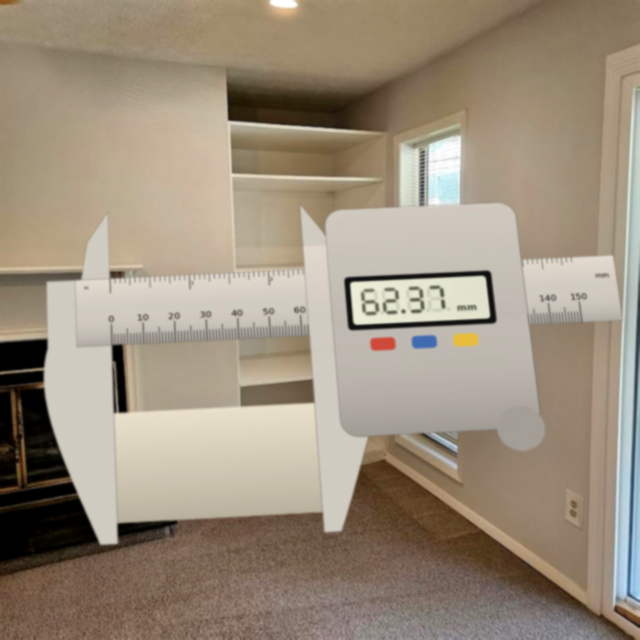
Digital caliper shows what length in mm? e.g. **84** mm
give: **62.37** mm
